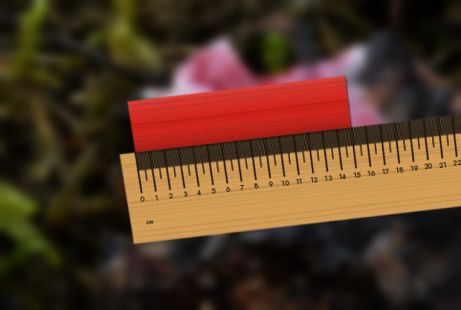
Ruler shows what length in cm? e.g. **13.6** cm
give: **15** cm
